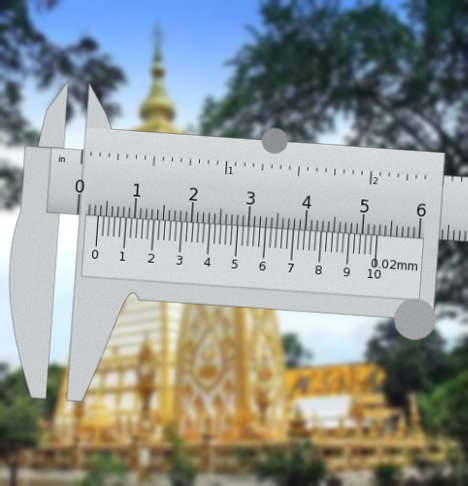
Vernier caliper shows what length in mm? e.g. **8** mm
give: **3.6** mm
